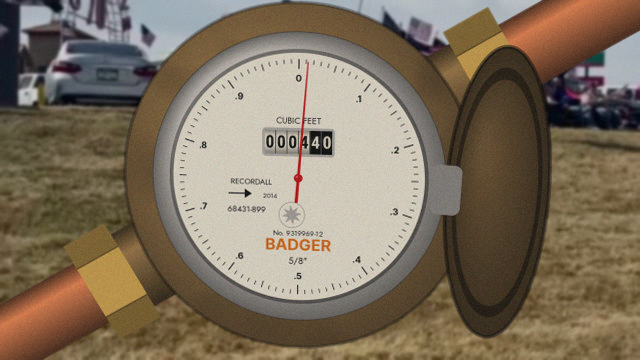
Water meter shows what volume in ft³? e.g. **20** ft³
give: **440.01** ft³
